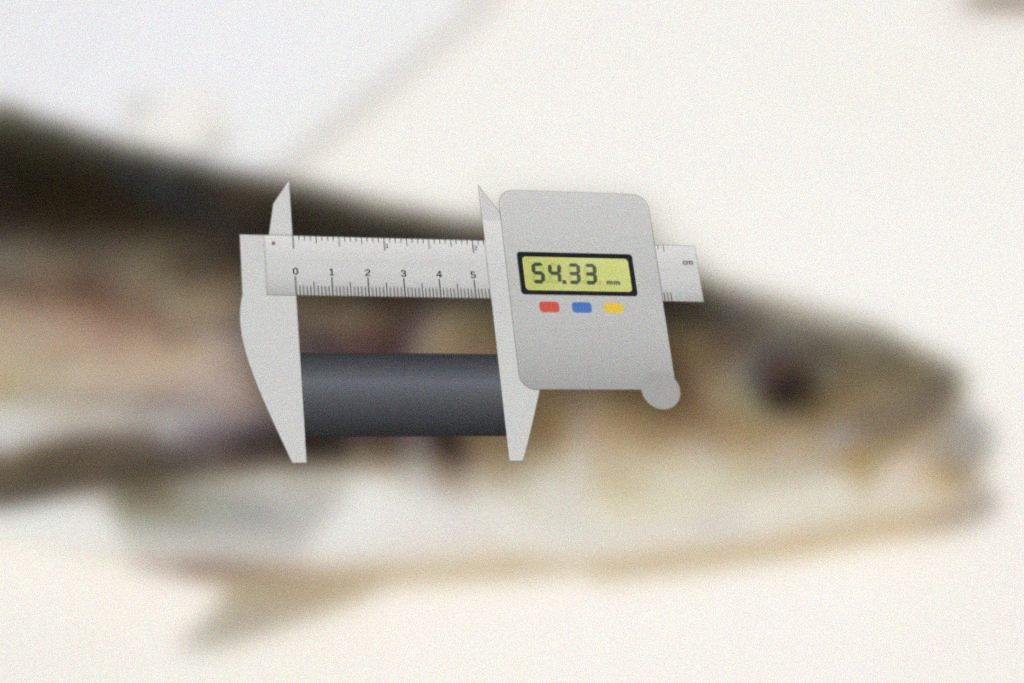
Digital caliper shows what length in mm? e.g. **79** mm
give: **54.33** mm
